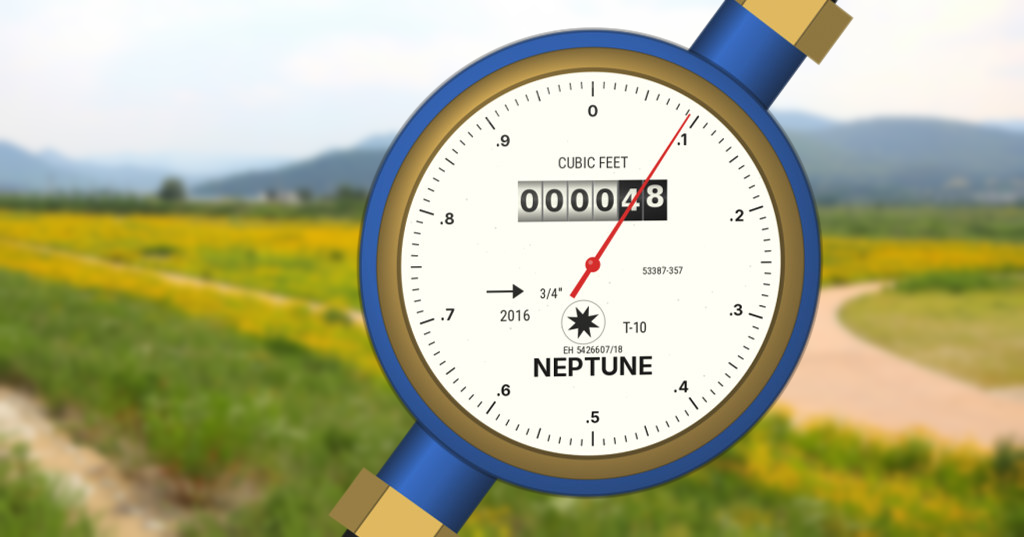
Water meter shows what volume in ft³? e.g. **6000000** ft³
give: **48.09** ft³
